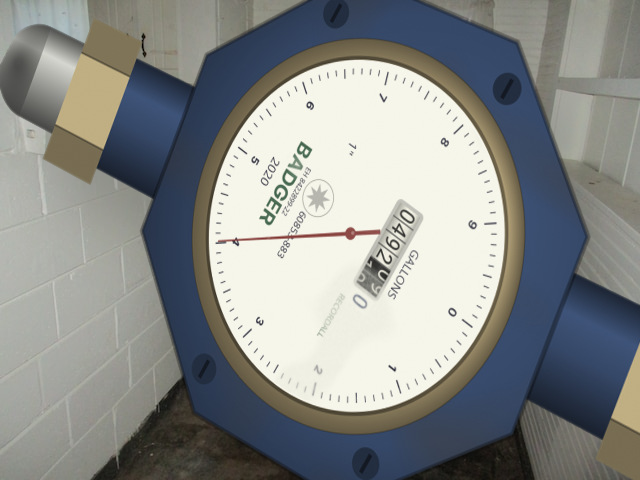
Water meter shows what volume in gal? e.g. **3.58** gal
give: **492094.0** gal
